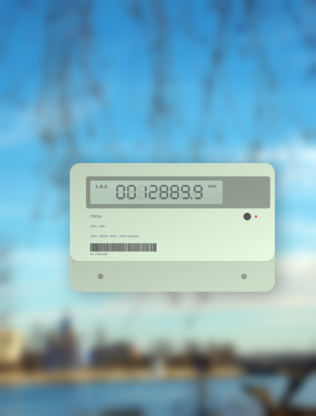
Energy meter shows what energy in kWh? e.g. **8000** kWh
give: **12889.9** kWh
